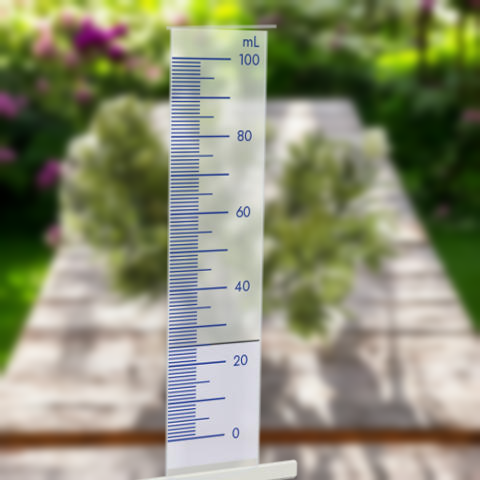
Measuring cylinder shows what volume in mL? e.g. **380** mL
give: **25** mL
